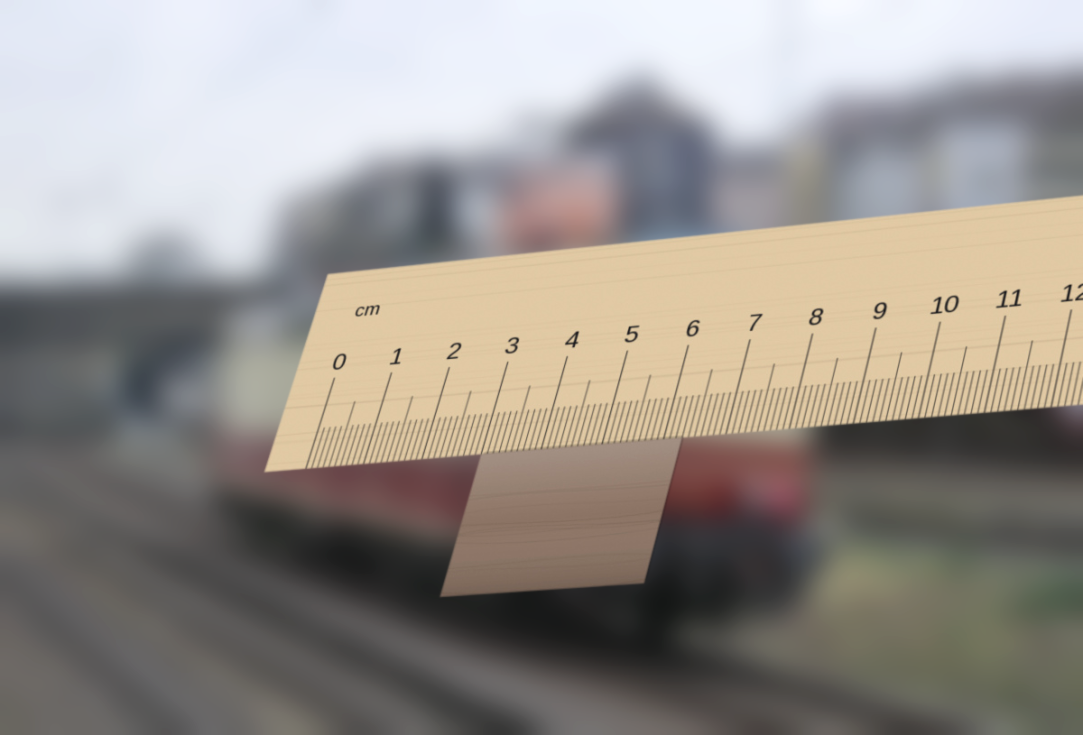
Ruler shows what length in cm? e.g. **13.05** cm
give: **3.3** cm
